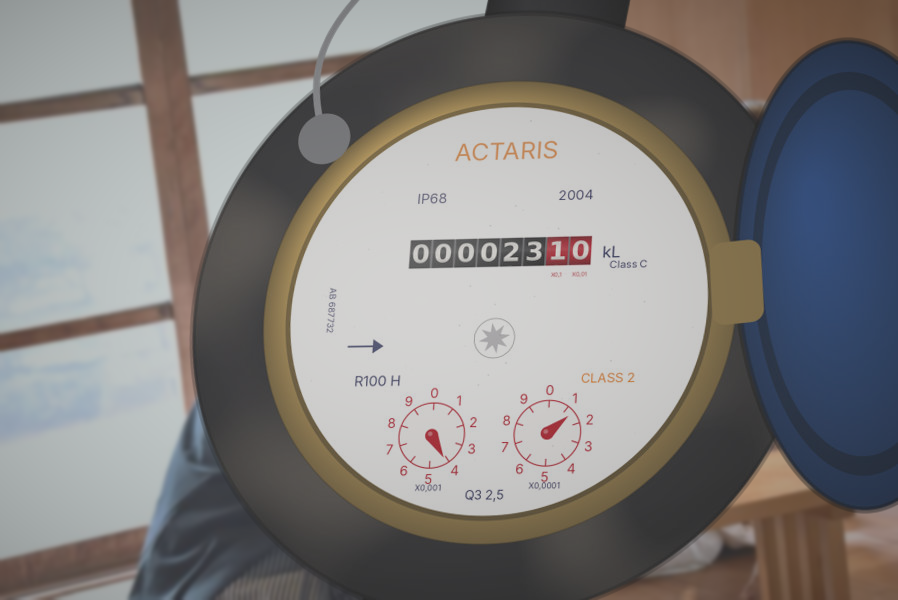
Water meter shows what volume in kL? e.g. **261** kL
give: **23.1041** kL
